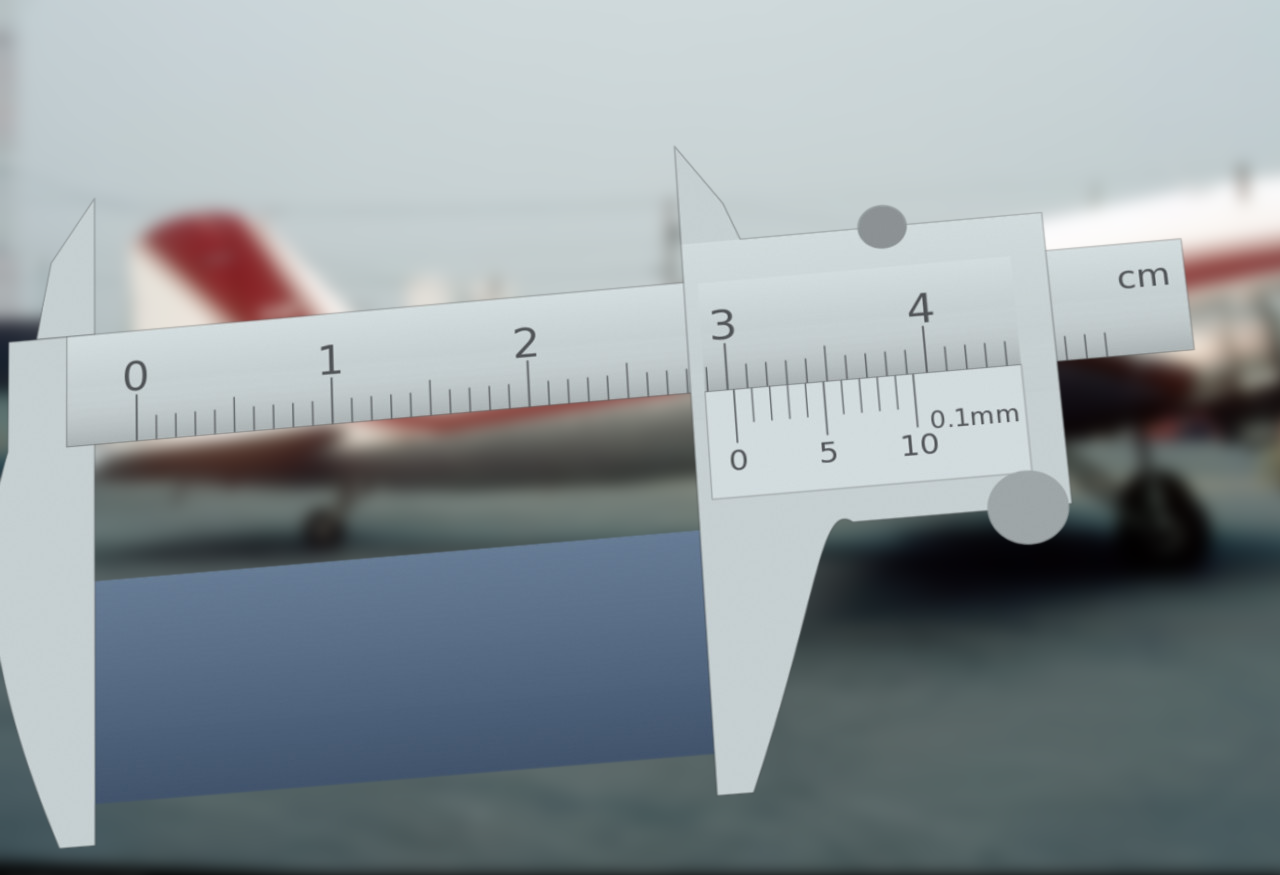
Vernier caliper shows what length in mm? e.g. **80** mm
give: **30.3** mm
